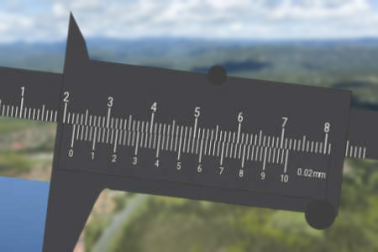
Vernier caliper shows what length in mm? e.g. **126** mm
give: **22.5** mm
